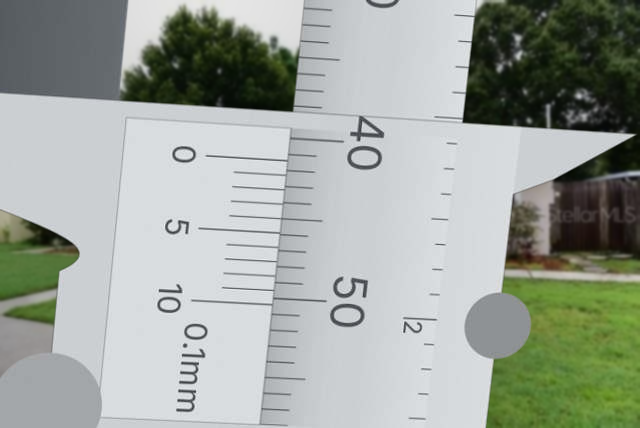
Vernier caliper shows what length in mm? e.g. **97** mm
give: **41.4** mm
